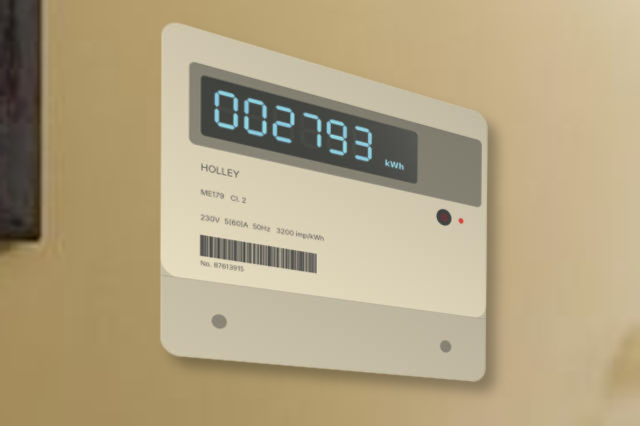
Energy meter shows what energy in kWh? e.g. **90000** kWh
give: **2793** kWh
